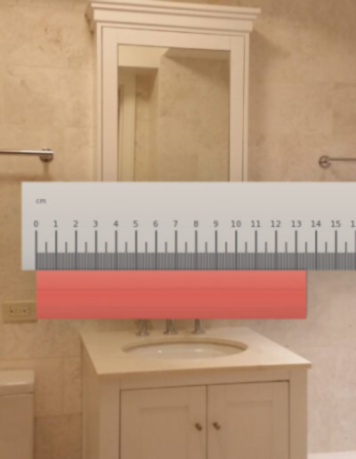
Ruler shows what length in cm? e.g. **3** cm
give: **13.5** cm
